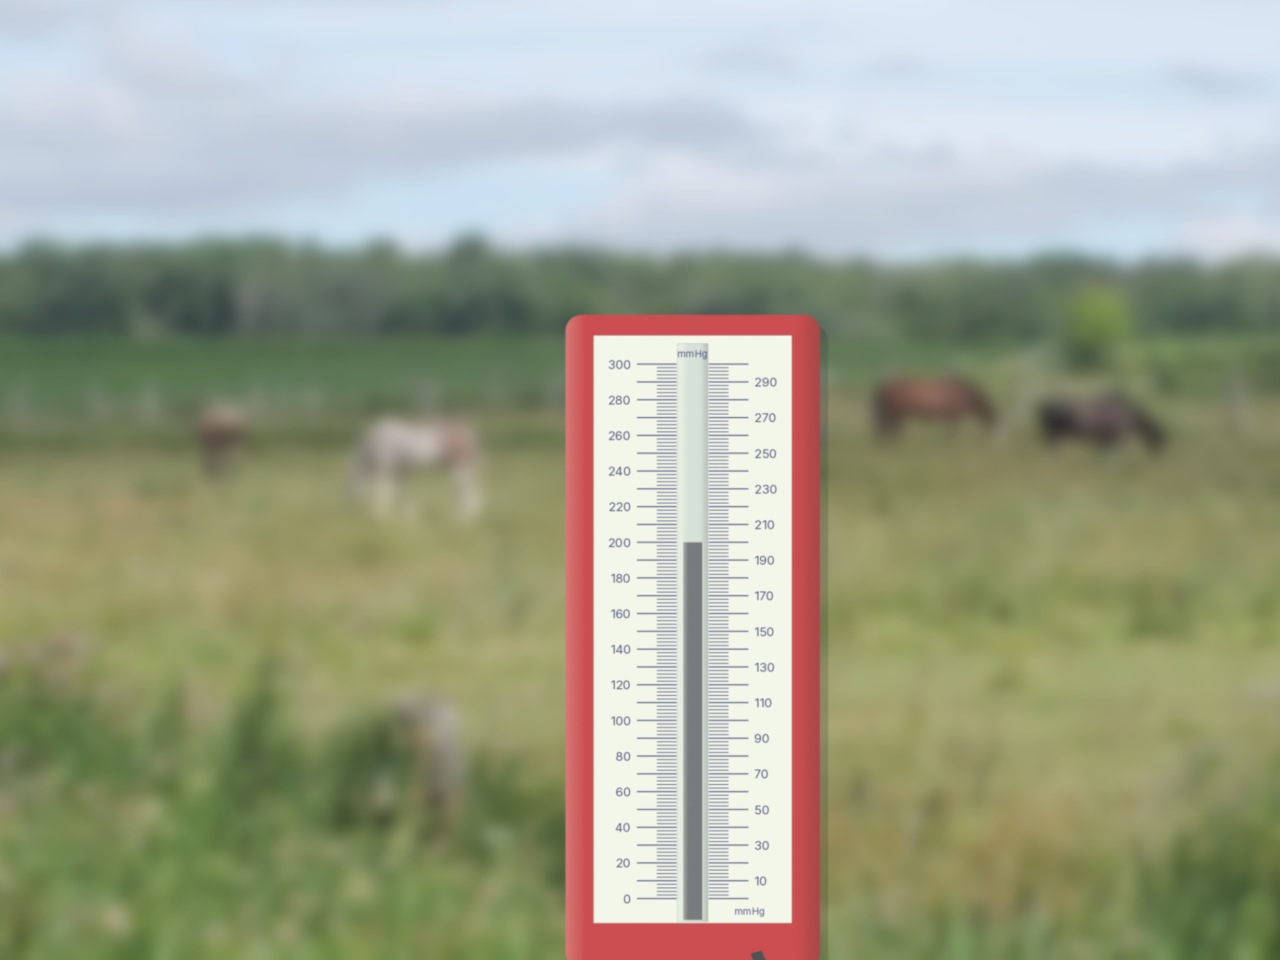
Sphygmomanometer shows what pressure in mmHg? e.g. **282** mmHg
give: **200** mmHg
